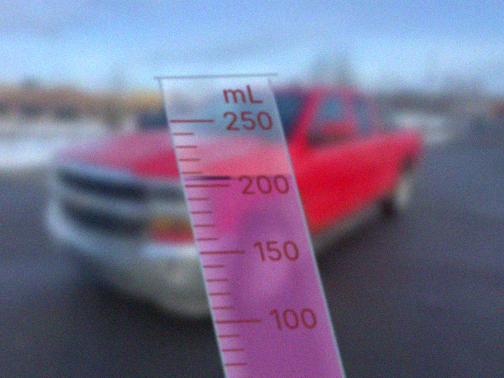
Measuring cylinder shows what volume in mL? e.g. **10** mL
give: **205** mL
